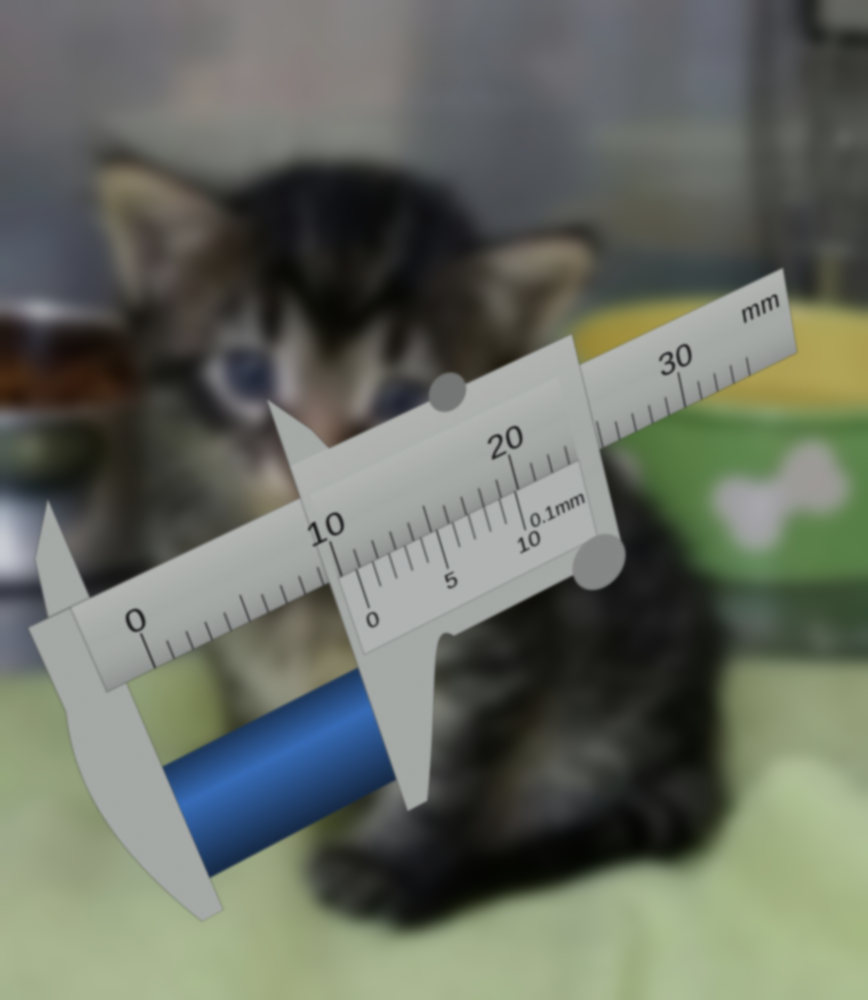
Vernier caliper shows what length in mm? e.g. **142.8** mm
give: **10.8** mm
